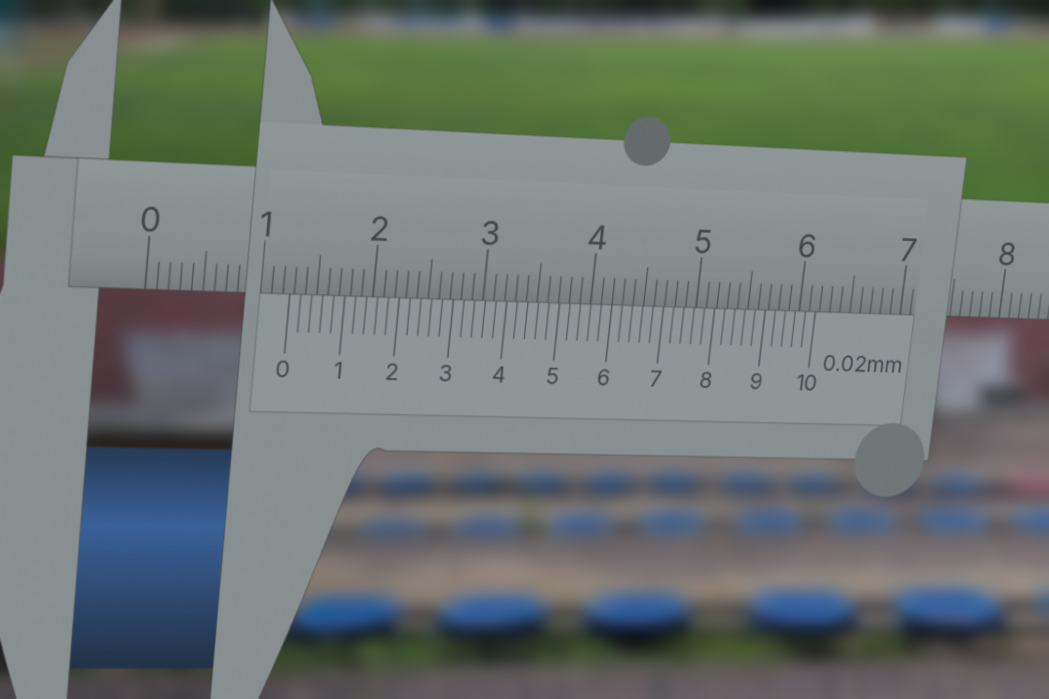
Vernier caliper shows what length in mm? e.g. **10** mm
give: **12.6** mm
